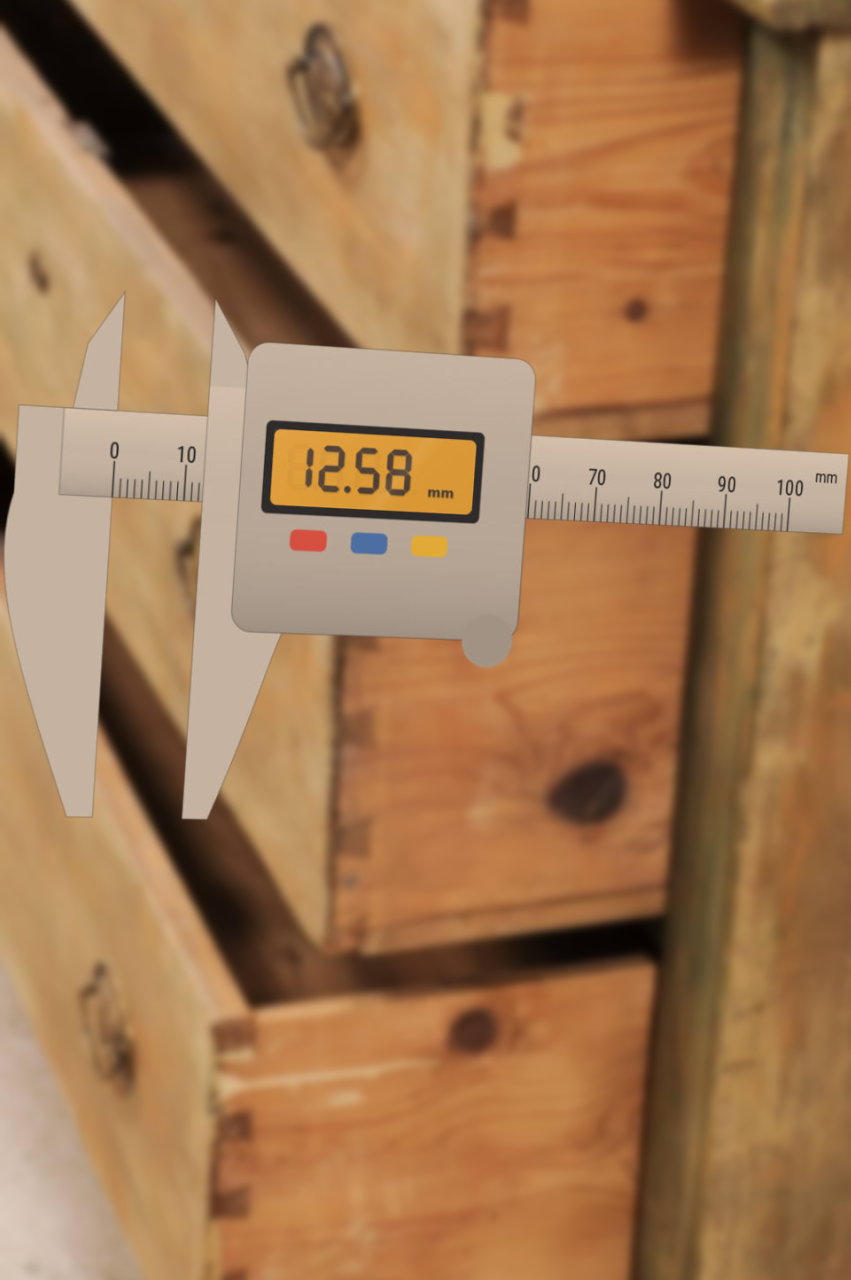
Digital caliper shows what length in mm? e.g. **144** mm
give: **12.58** mm
